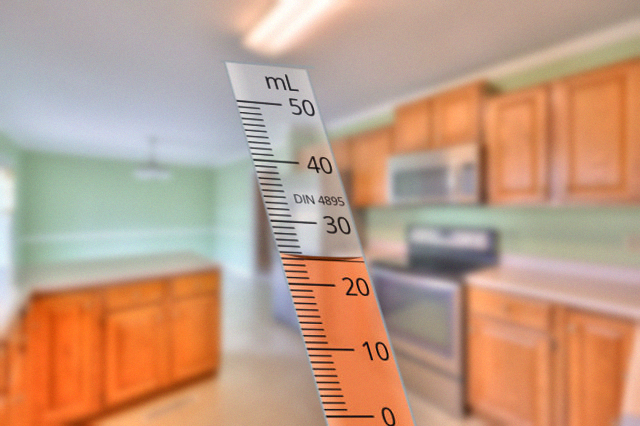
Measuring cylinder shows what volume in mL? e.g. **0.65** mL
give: **24** mL
